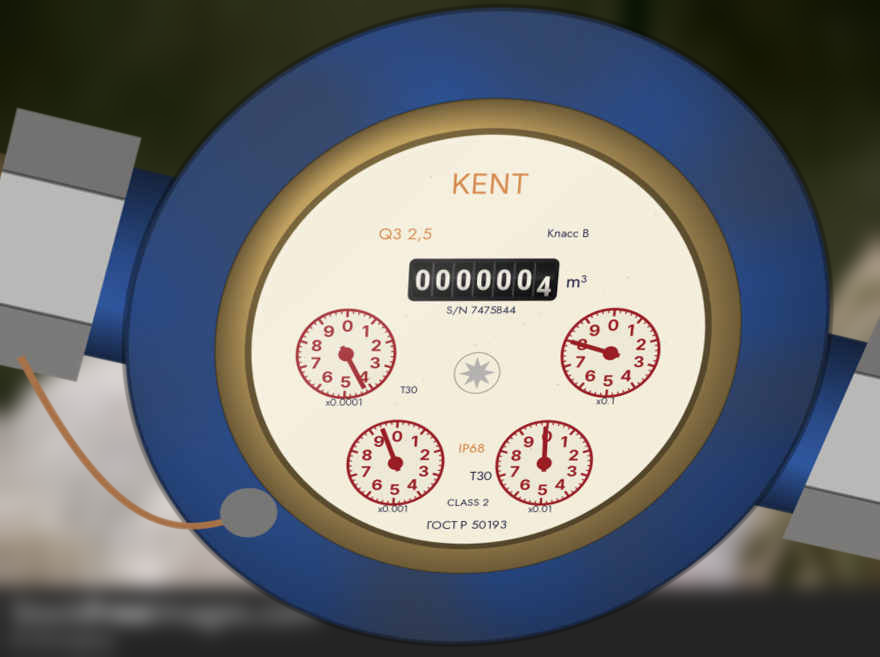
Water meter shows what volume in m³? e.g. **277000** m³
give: **3.7994** m³
